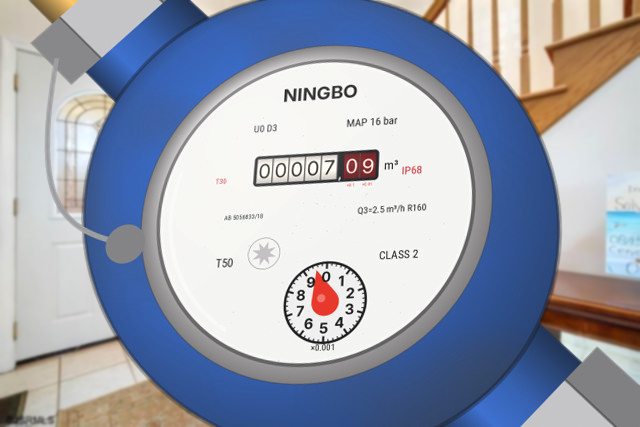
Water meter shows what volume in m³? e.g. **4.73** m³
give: **7.089** m³
